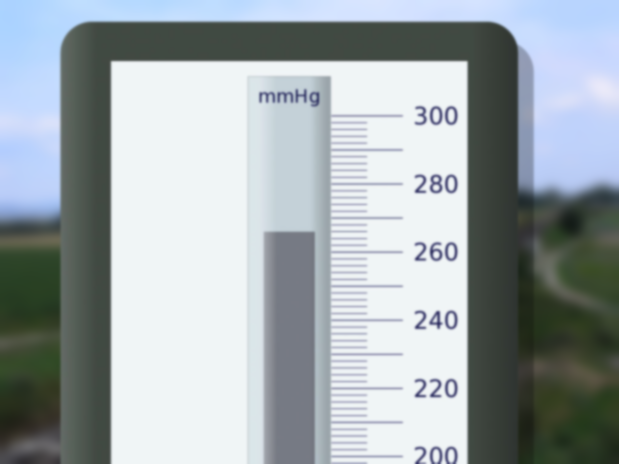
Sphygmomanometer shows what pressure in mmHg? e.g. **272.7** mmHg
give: **266** mmHg
